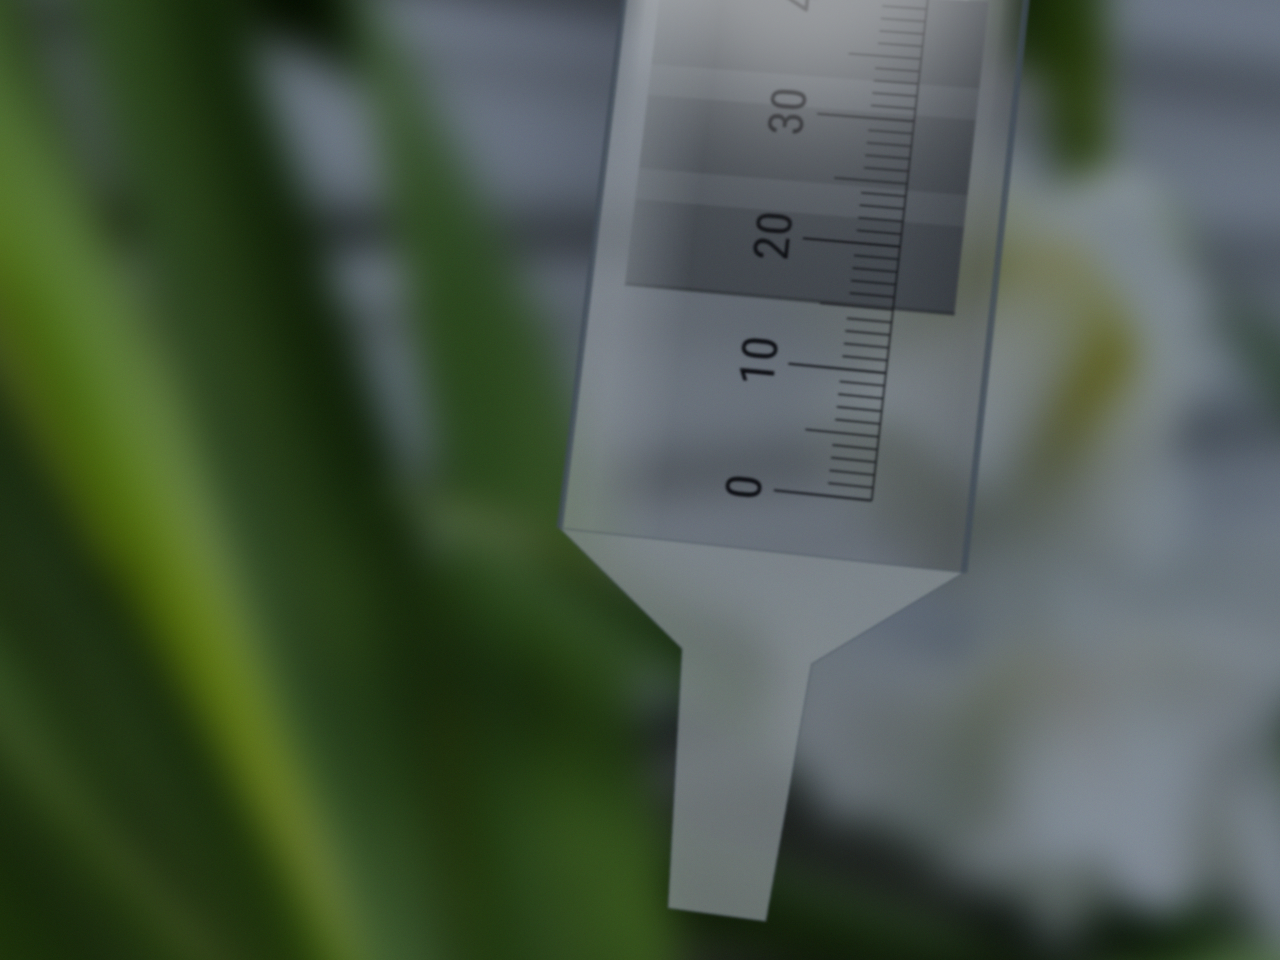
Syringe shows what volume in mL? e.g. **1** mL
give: **15** mL
